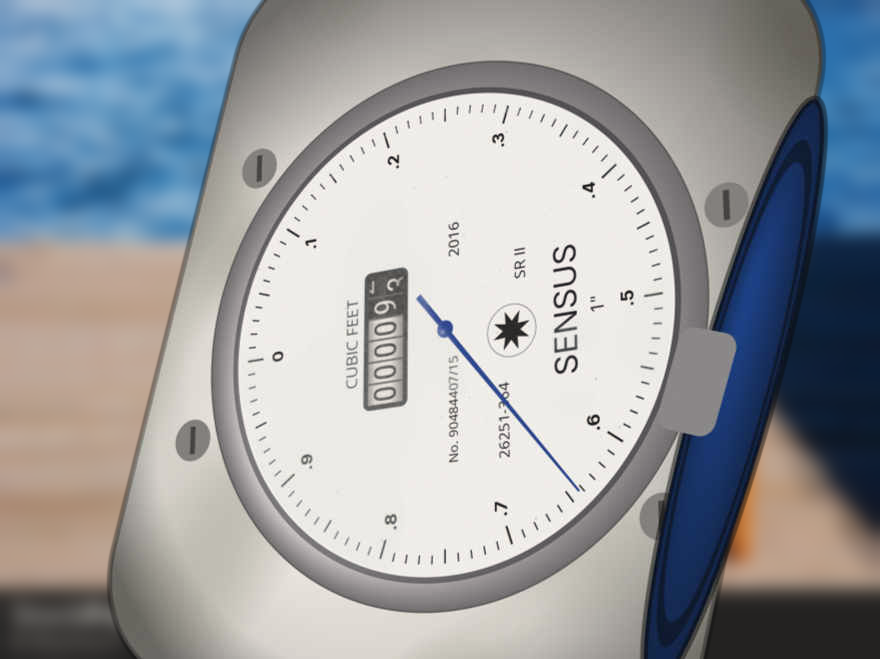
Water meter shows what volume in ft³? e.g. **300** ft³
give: **92.64** ft³
